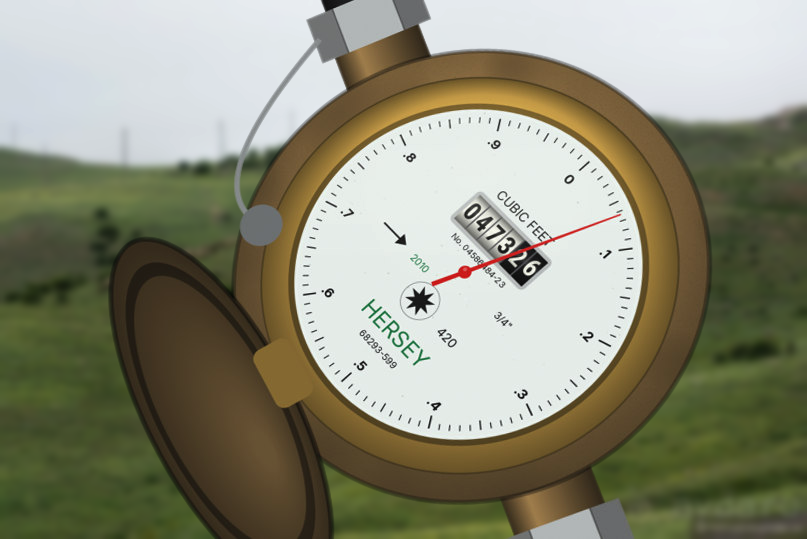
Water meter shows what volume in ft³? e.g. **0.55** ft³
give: **47326.06** ft³
